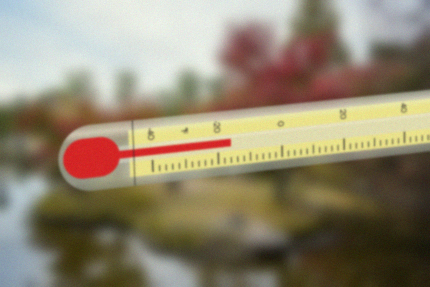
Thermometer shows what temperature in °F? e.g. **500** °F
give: **-16** °F
